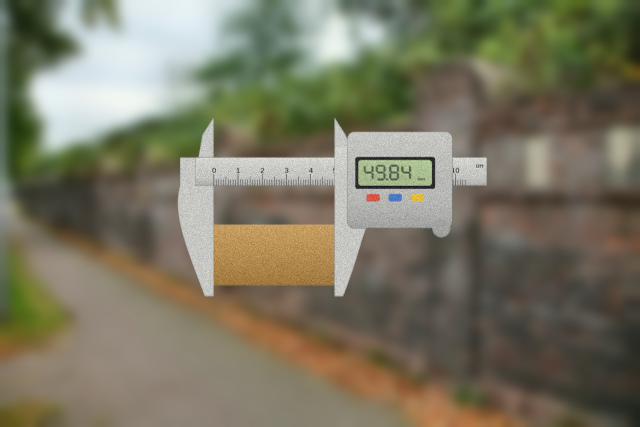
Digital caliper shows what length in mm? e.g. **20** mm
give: **49.84** mm
